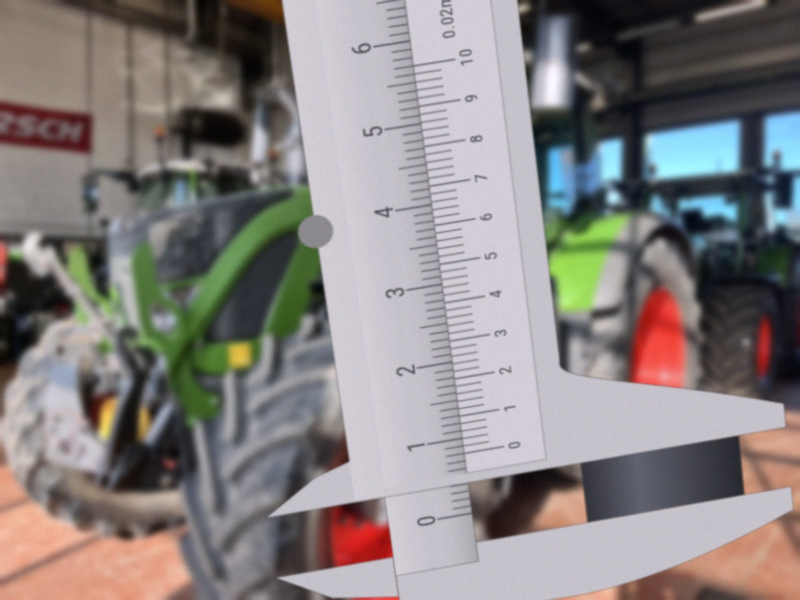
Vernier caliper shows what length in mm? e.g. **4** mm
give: **8.0** mm
